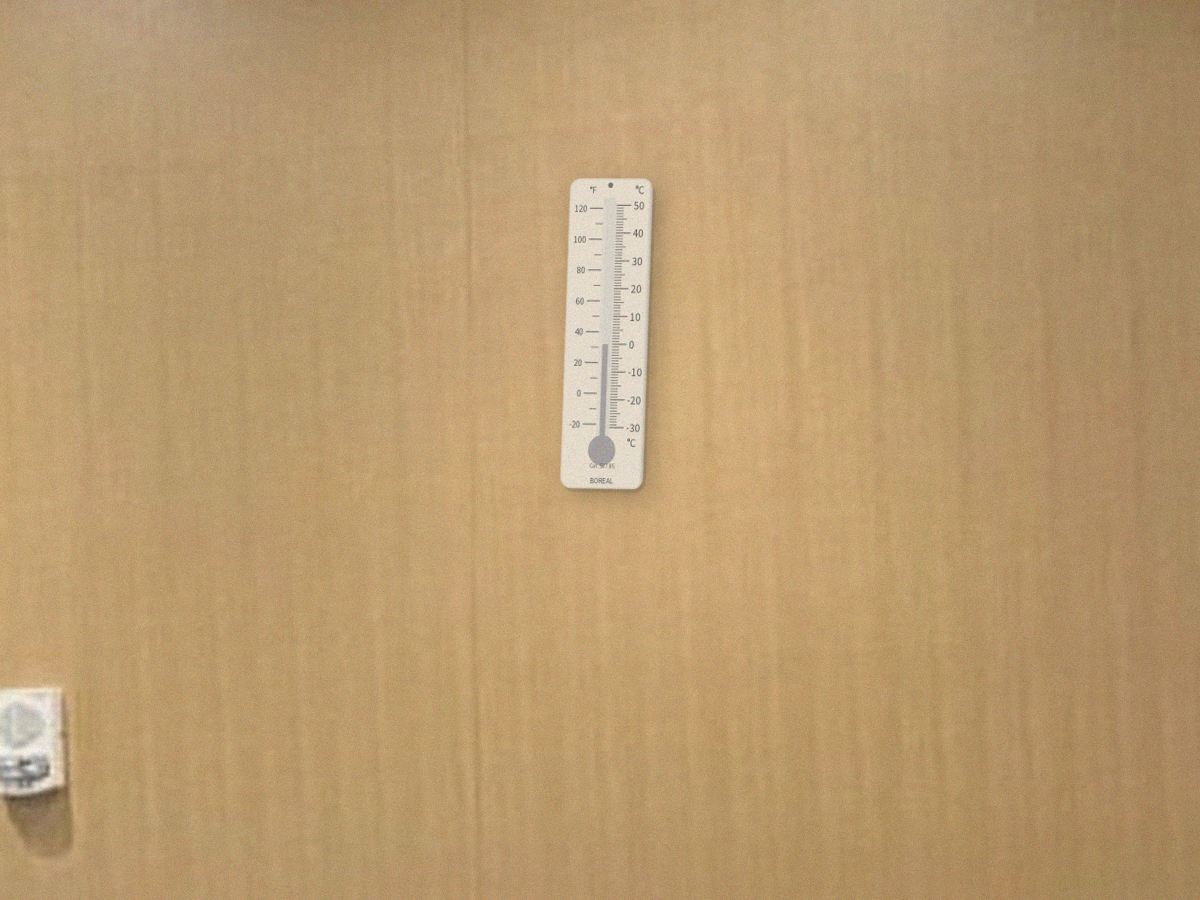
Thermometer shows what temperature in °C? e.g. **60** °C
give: **0** °C
